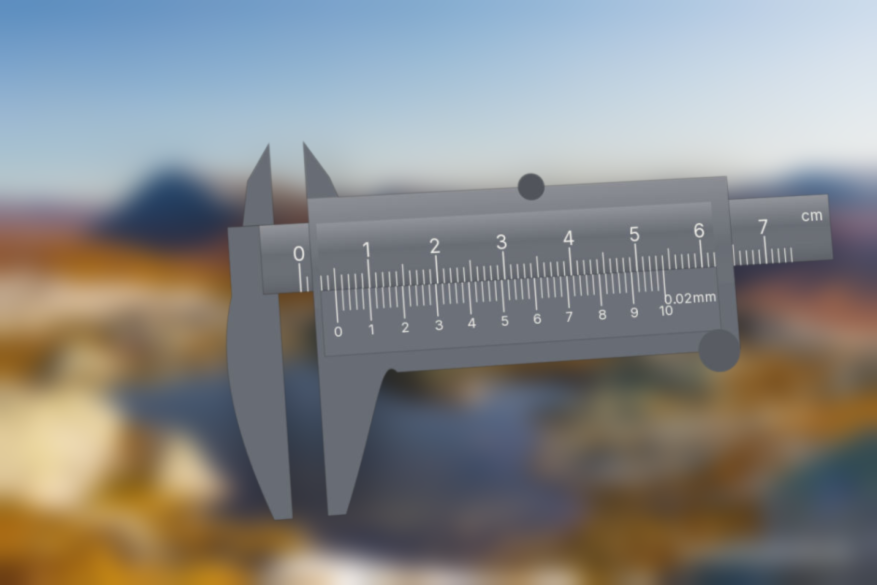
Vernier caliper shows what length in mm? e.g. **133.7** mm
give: **5.0** mm
